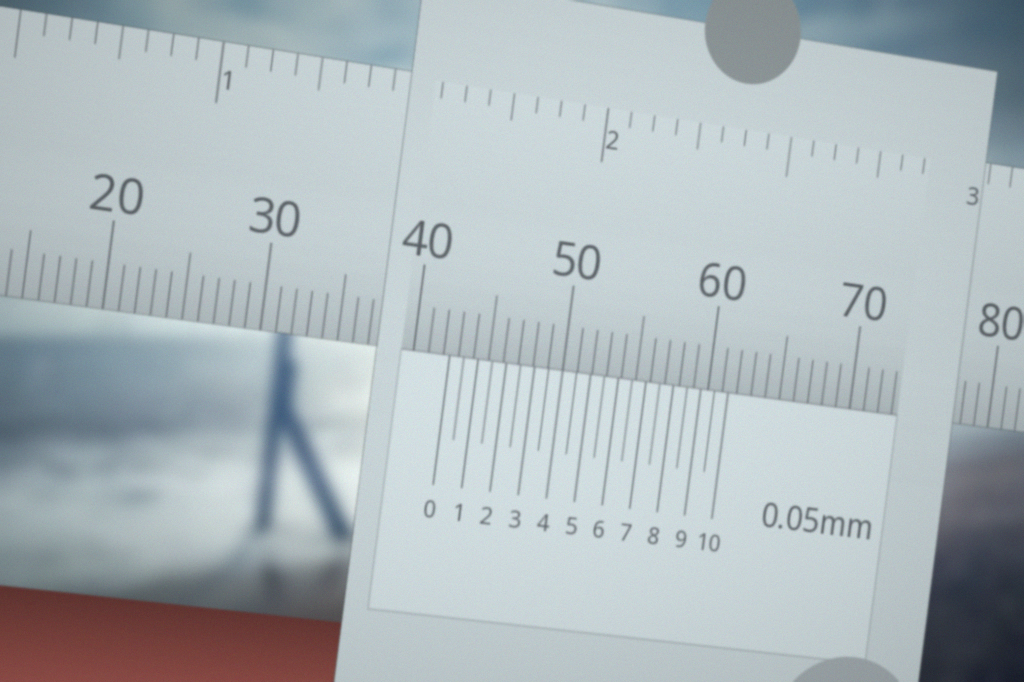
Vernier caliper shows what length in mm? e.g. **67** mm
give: **42.4** mm
